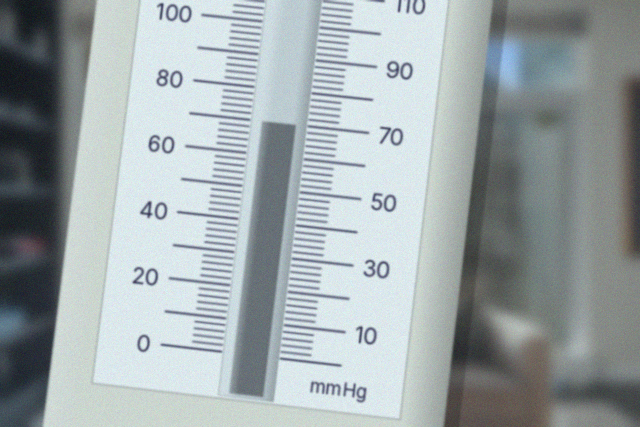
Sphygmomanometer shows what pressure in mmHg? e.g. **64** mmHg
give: **70** mmHg
